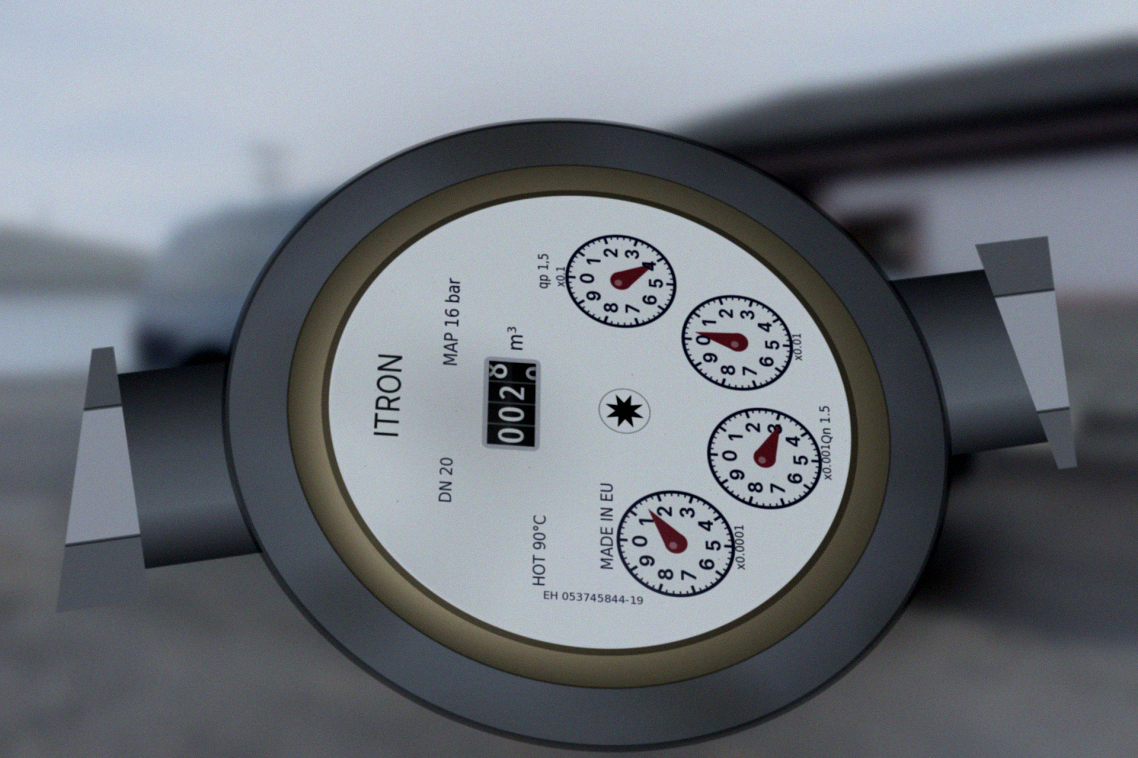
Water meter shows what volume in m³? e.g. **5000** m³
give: **28.4031** m³
